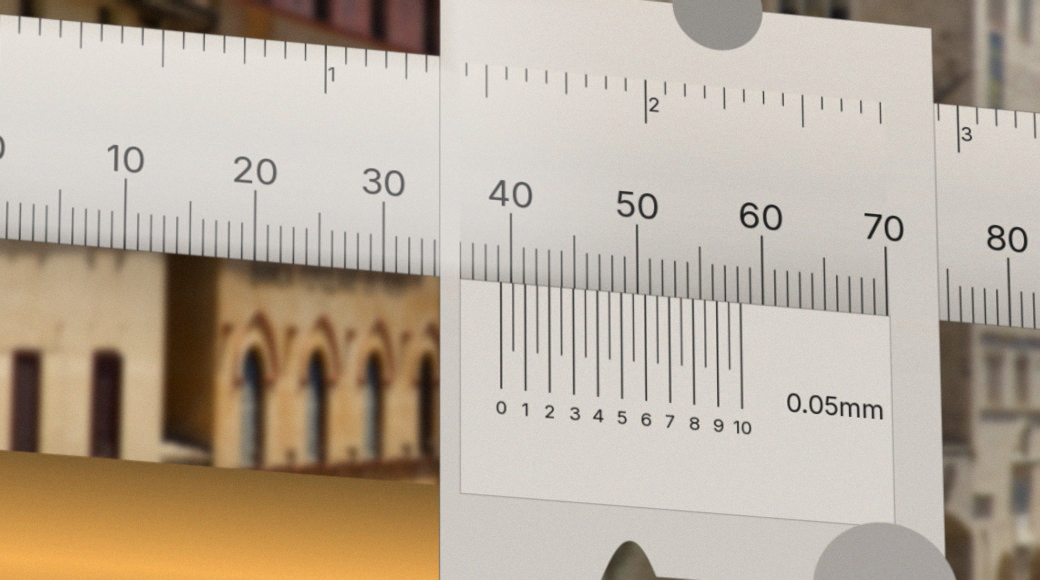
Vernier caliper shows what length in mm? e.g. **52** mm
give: **39.2** mm
